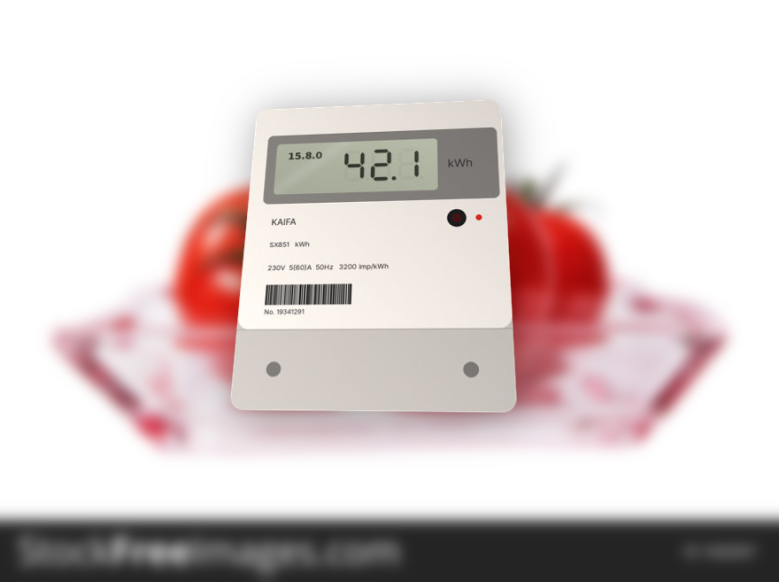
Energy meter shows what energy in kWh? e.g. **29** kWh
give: **42.1** kWh
